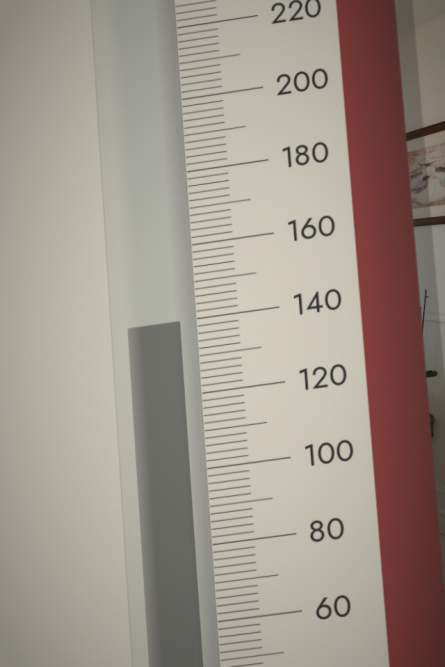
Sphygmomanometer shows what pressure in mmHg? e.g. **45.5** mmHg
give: **140** mmHg
